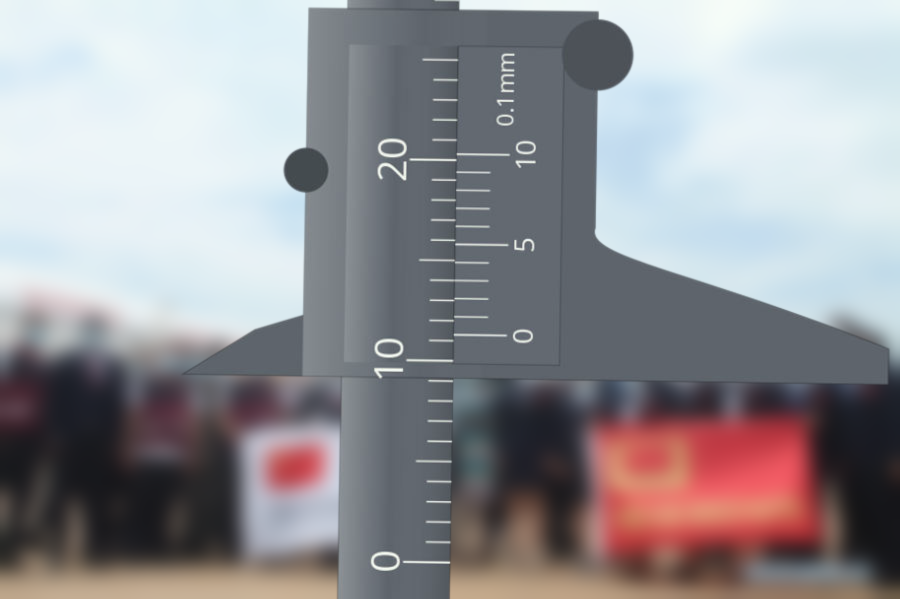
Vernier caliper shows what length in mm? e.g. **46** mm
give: **11.3** mm
